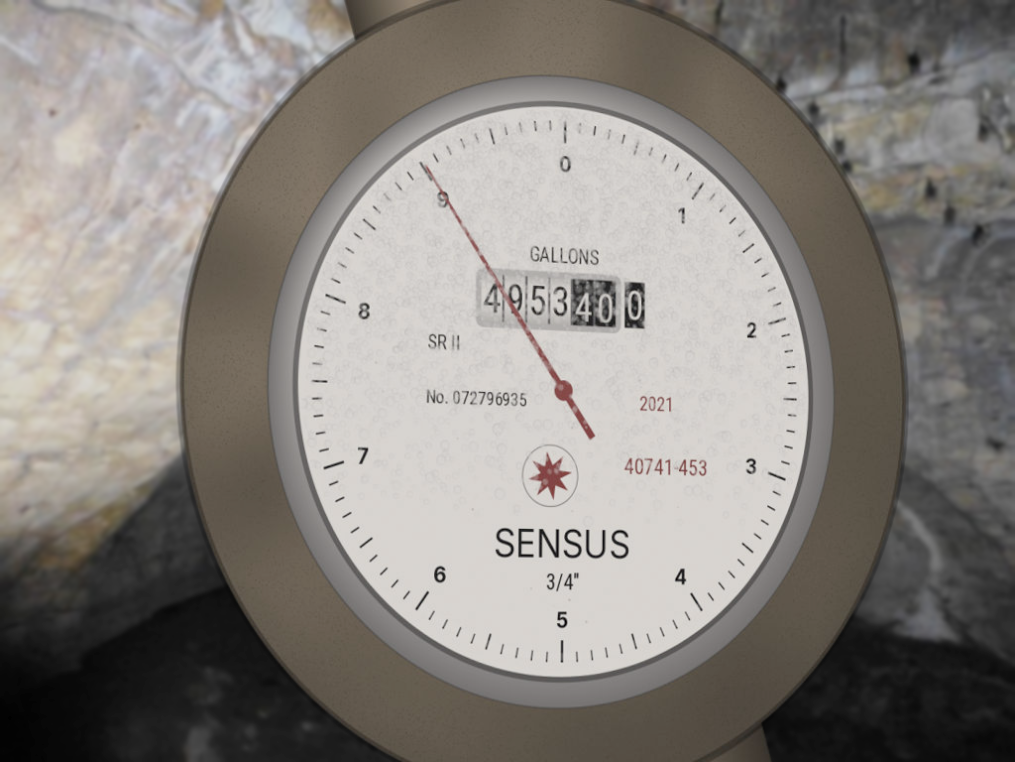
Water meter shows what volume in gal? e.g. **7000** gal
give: **4953399.0** gal
